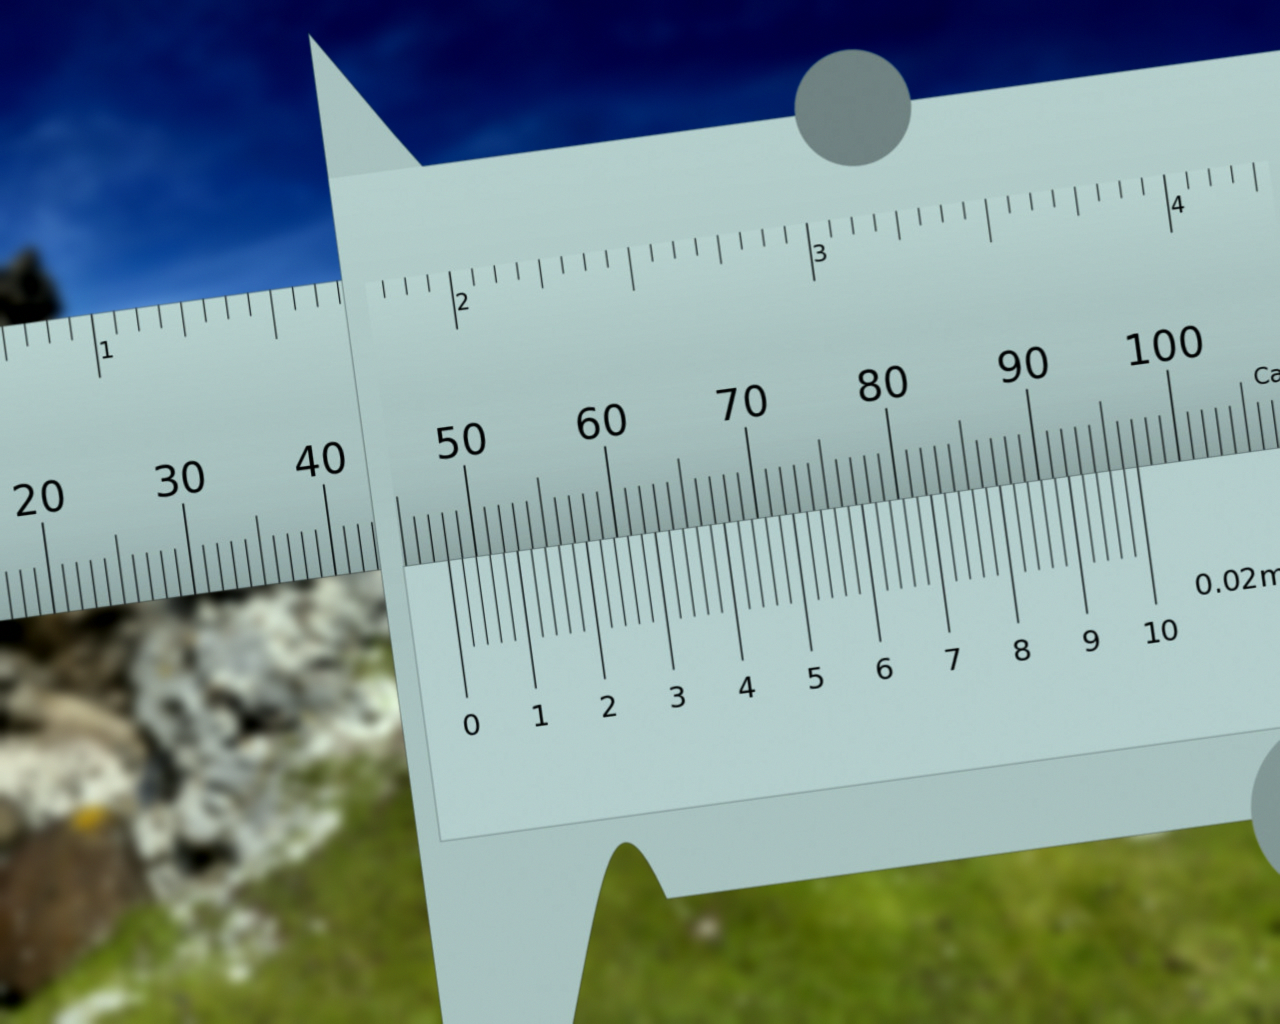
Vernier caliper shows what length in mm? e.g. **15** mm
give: **48.0** mm
